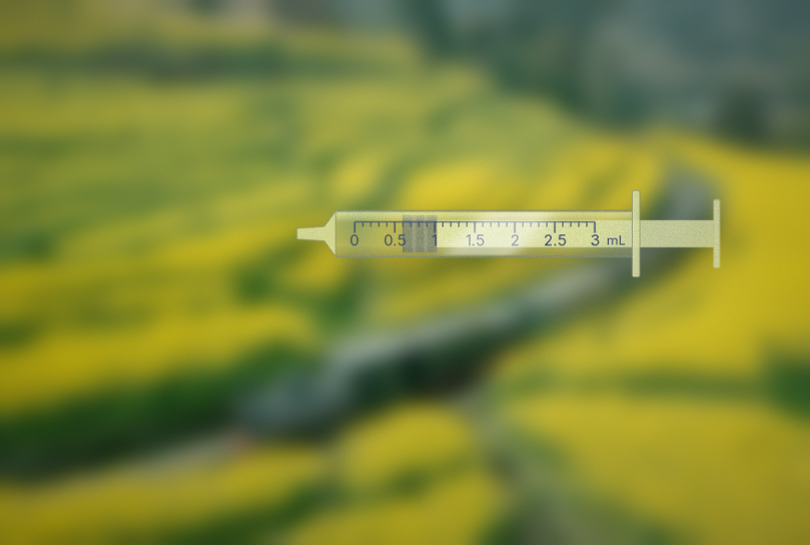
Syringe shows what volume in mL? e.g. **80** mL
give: **0.6** mL
